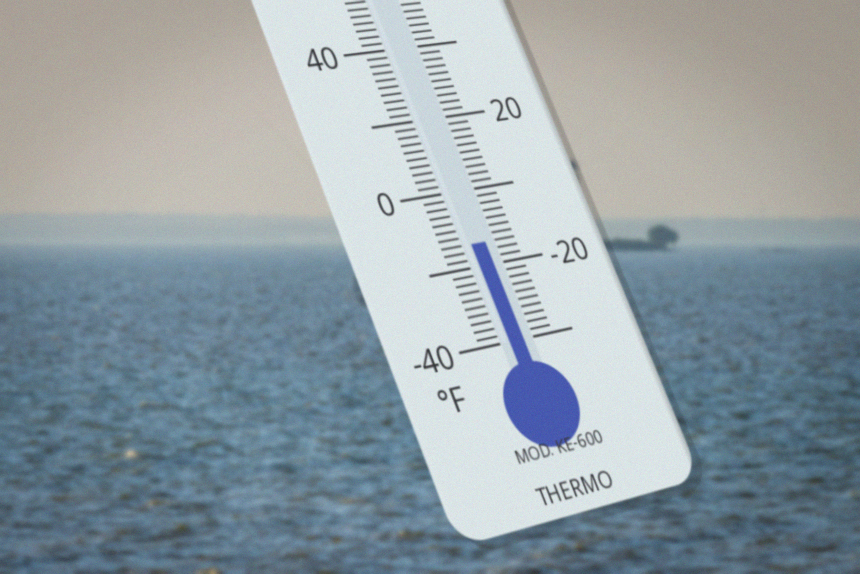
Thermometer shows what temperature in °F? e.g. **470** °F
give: **-14** °F
